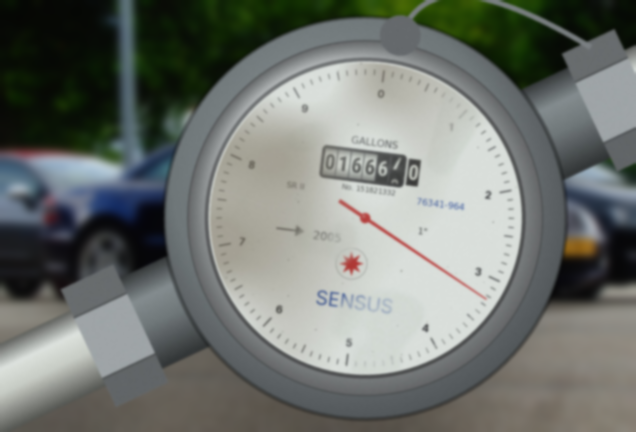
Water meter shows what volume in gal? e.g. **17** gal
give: **166673.2** gal
